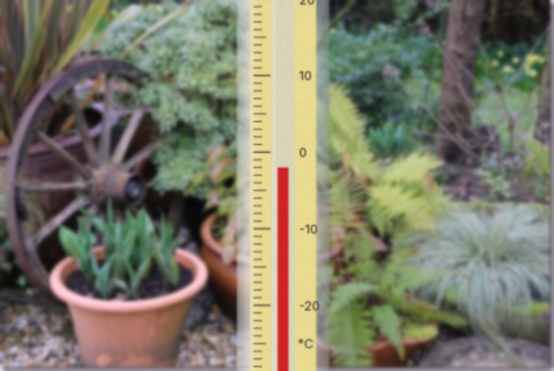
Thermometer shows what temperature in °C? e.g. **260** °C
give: **-2** °C
